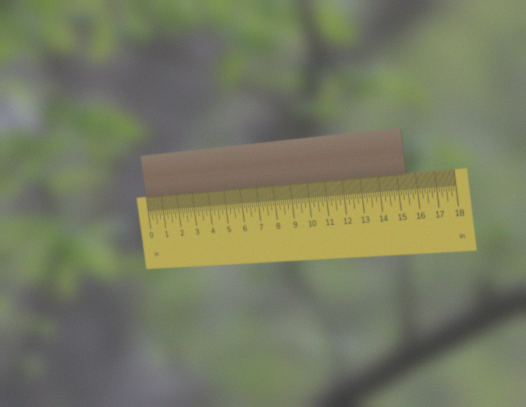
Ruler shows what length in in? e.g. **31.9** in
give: **15.5** in
